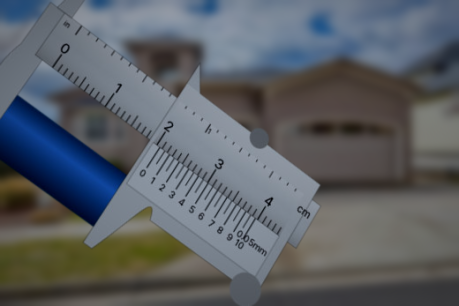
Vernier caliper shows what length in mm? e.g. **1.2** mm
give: **20.6** mm
